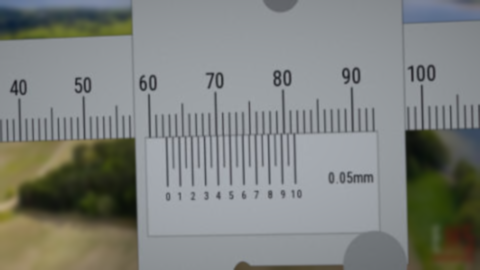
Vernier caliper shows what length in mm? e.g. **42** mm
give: **62.5** mm
